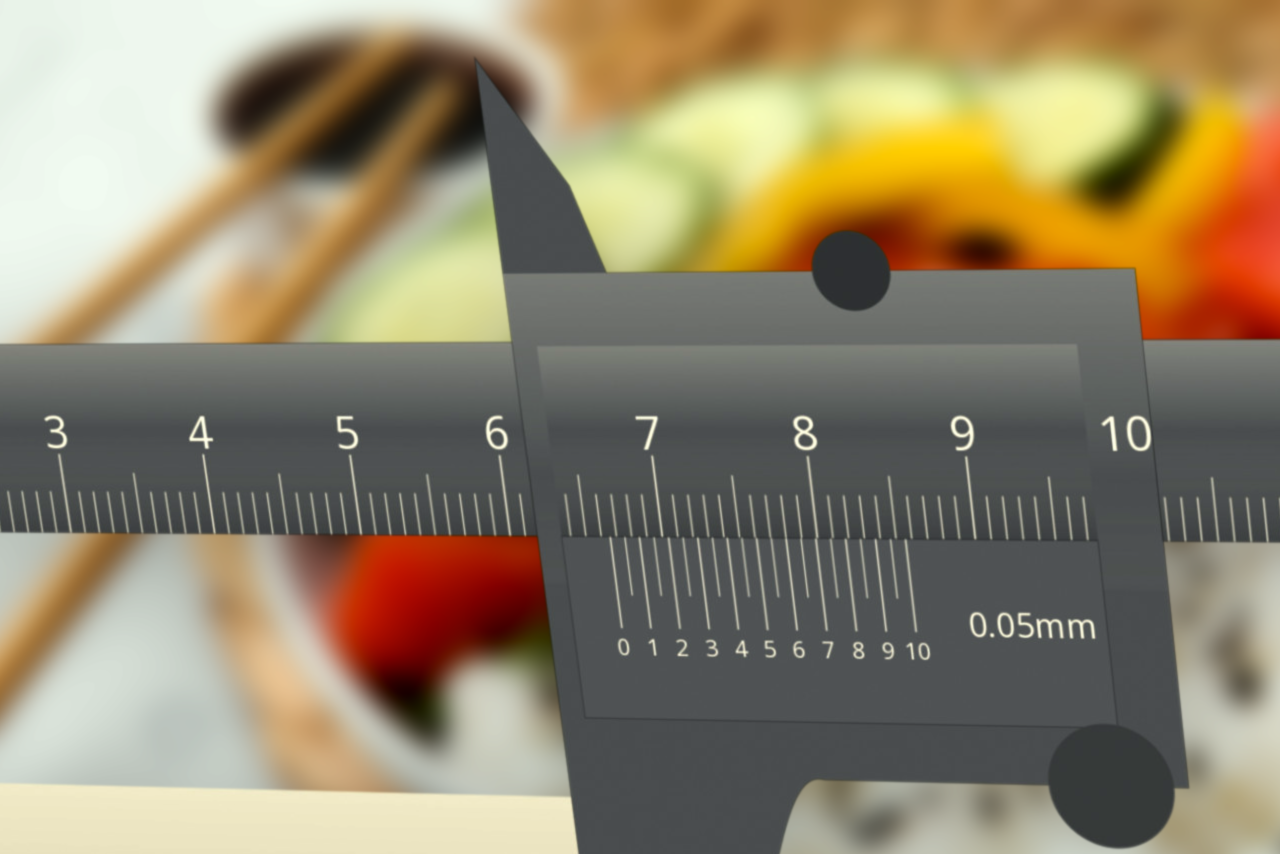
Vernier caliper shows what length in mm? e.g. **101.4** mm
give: **66.6** mm
